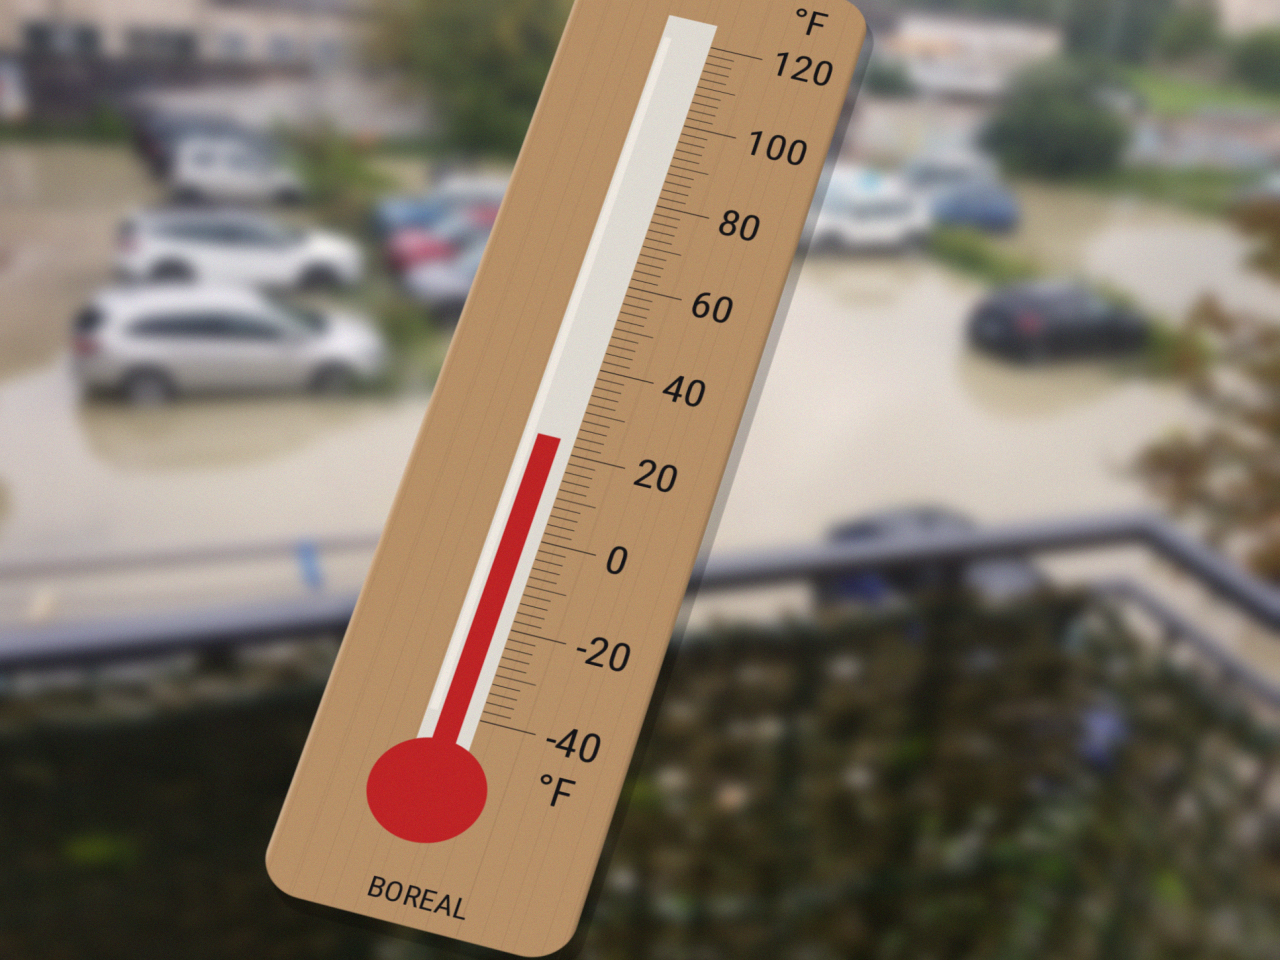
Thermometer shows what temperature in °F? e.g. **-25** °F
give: **23** °F
